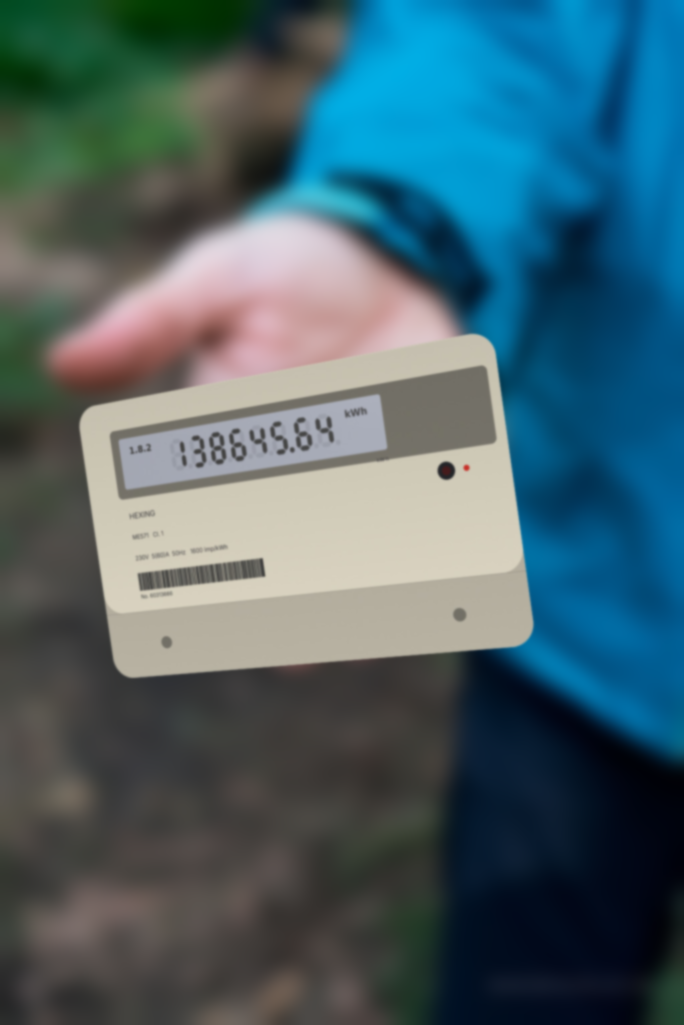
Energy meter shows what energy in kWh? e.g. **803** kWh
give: **138645.64** kWh
